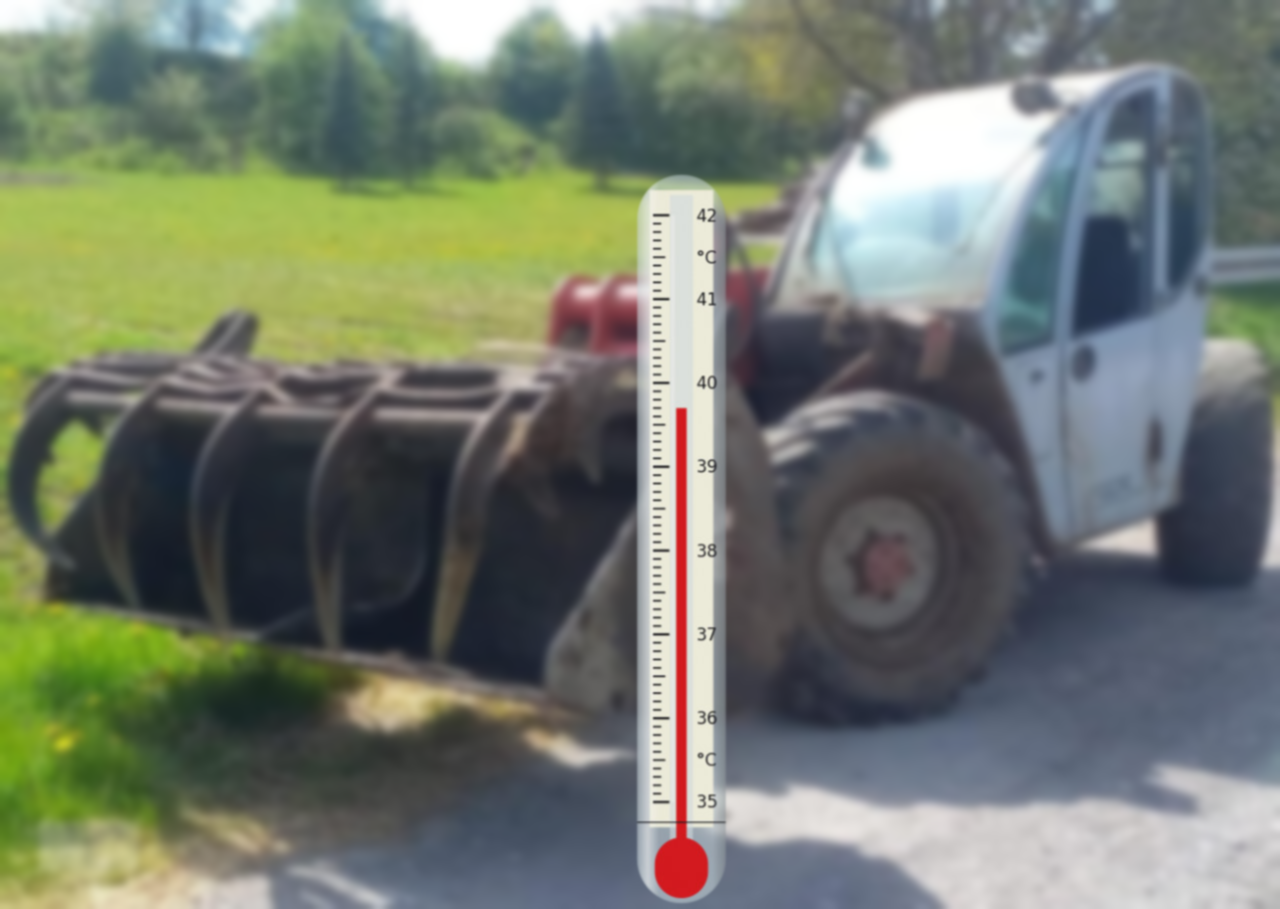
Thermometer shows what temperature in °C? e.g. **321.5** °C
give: **39.7** °C
